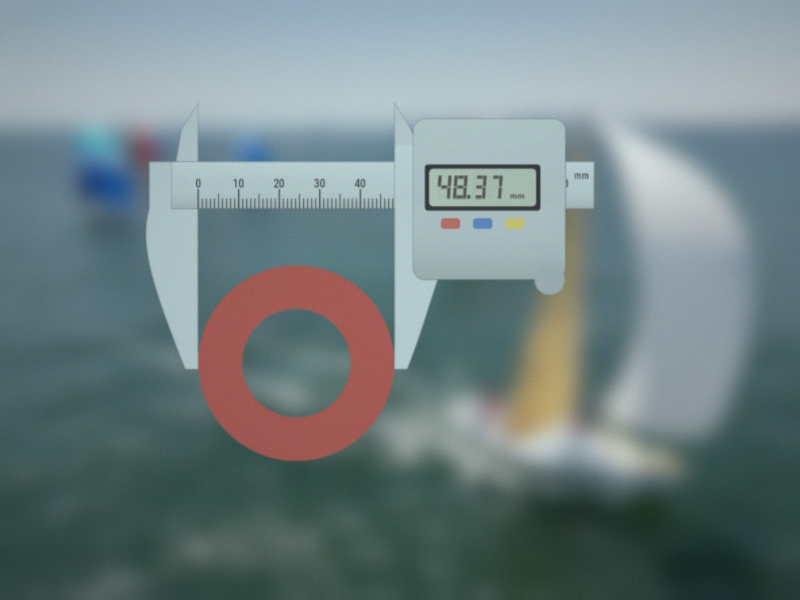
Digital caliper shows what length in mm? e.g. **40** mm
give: **48.37** mm
